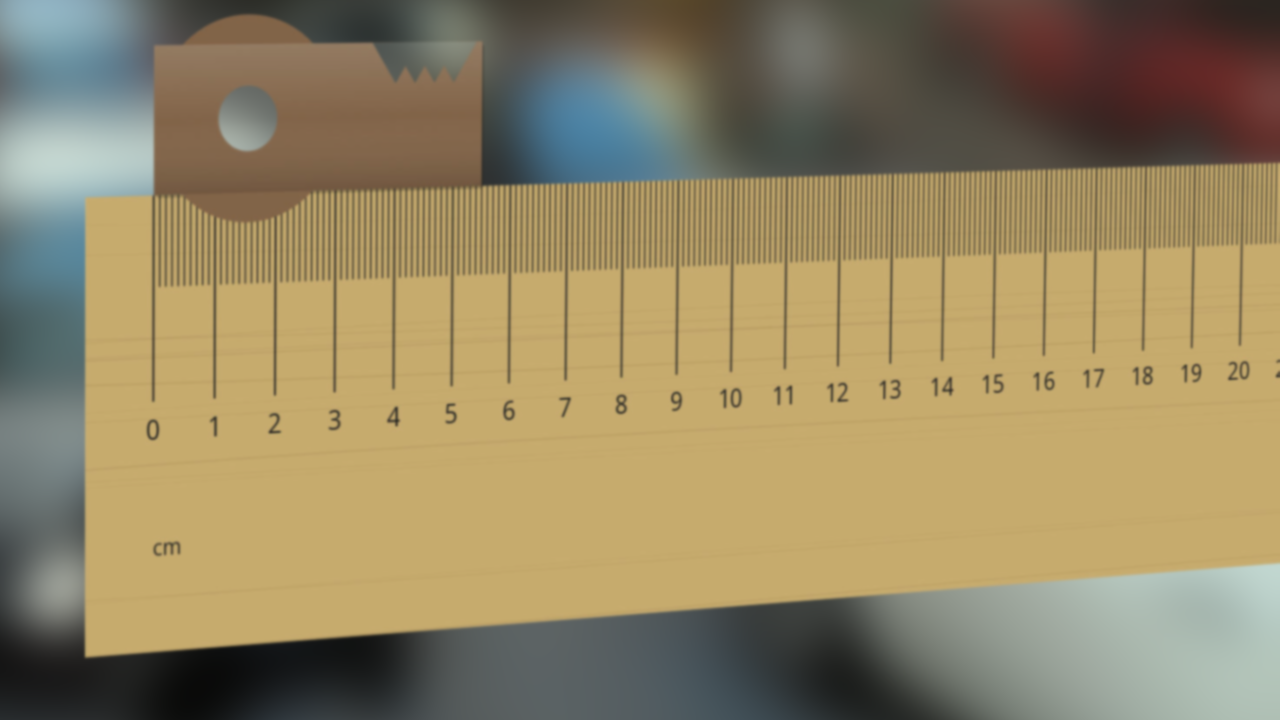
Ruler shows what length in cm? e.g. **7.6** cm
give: **5.5** cm
